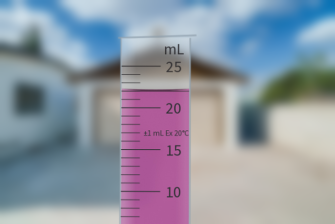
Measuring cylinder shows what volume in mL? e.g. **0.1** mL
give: **22** mL
